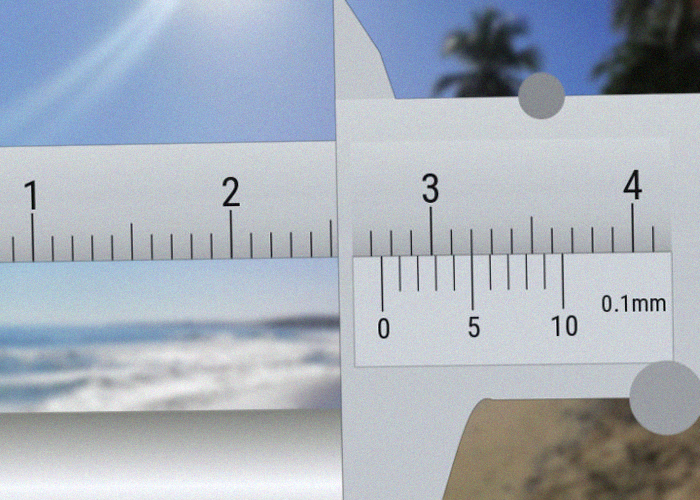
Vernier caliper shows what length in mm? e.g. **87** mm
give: **27.5** mm
